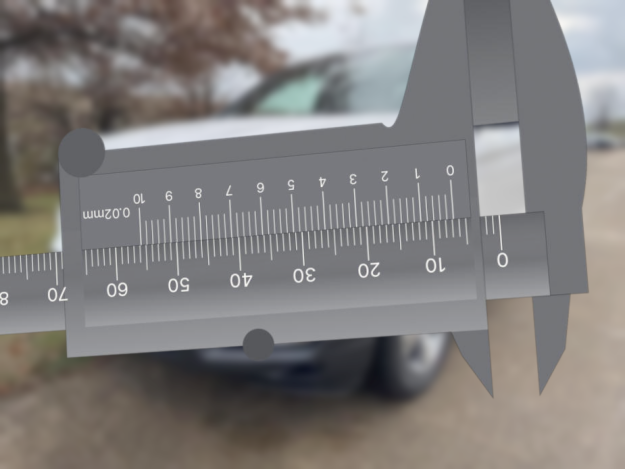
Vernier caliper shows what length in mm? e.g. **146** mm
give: **6.8** mm
